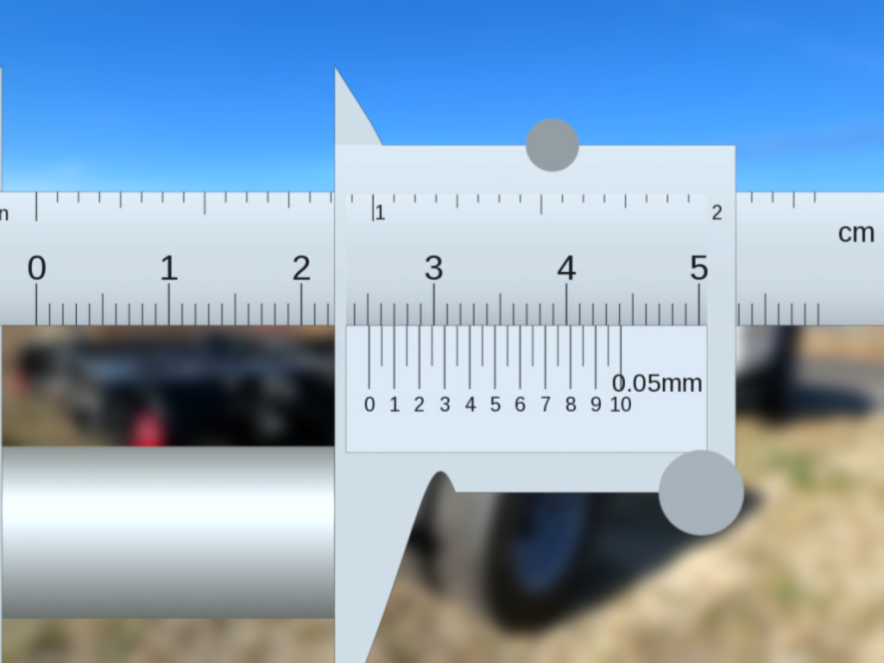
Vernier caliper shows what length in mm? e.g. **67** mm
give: **25.1** mm
